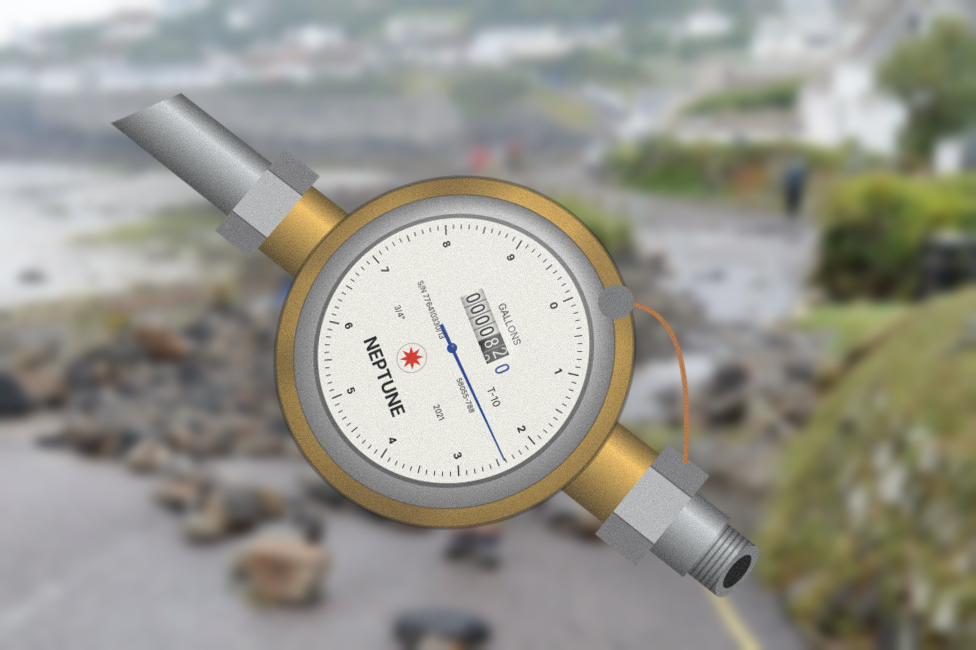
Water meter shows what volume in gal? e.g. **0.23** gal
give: **822.4** gal
